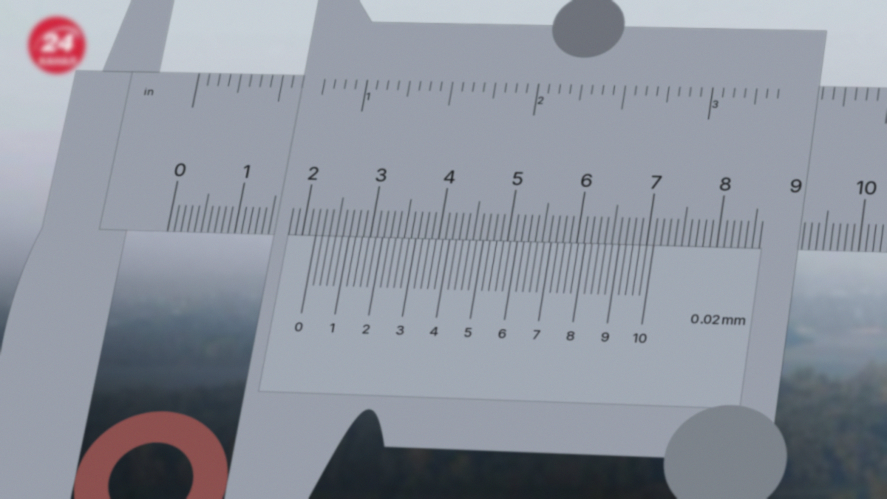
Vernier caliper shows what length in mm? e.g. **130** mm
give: **22.0** mm
